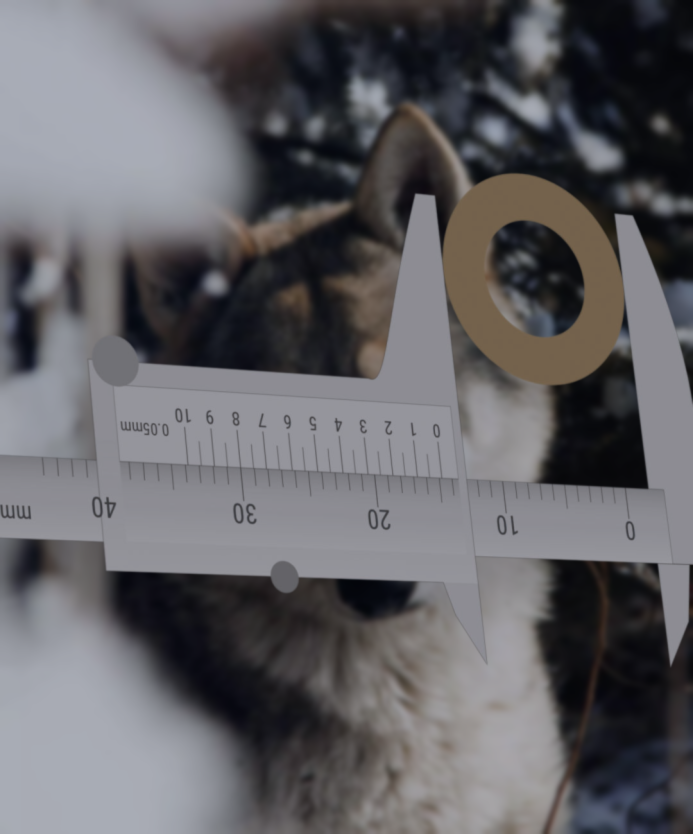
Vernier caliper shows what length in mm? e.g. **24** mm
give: **14.8** mm
